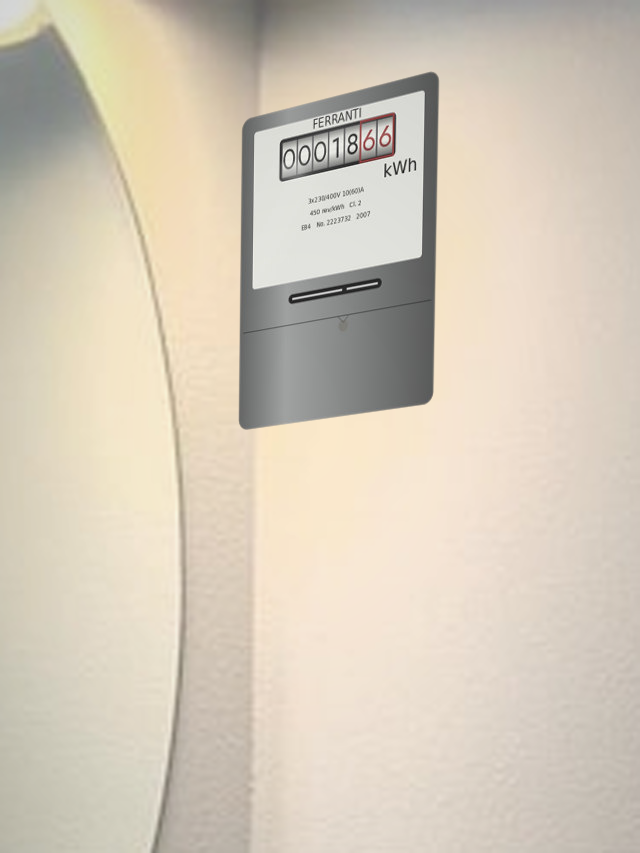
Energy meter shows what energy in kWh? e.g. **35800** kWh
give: **18.66** kWh
